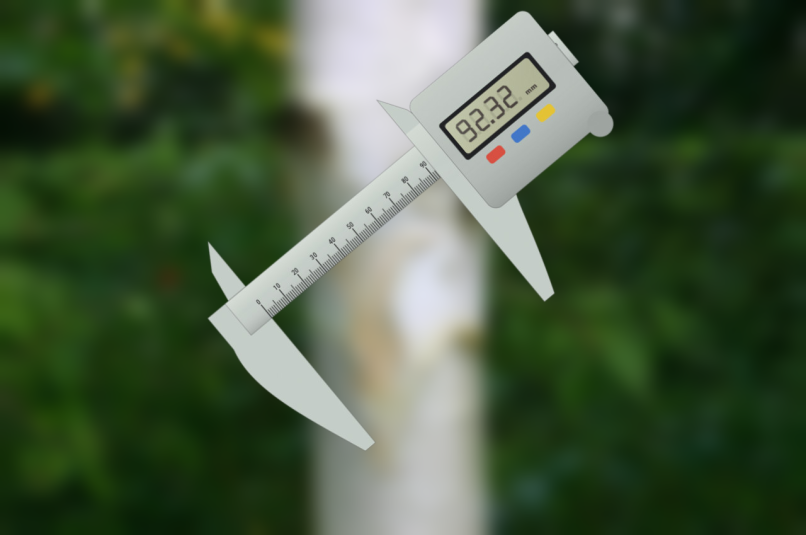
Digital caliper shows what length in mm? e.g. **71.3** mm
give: **92.32** mm
